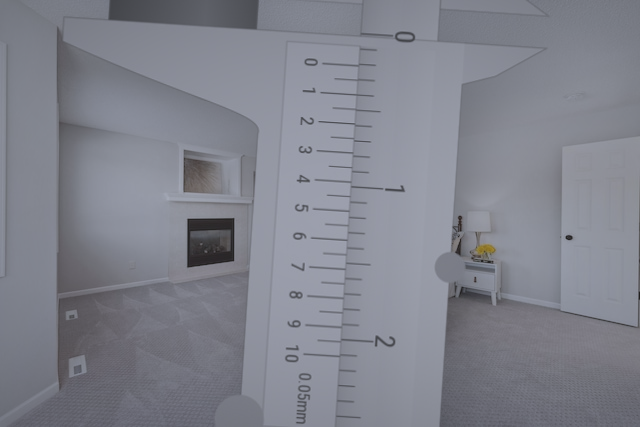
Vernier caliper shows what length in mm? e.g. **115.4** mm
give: **2.1** mm
